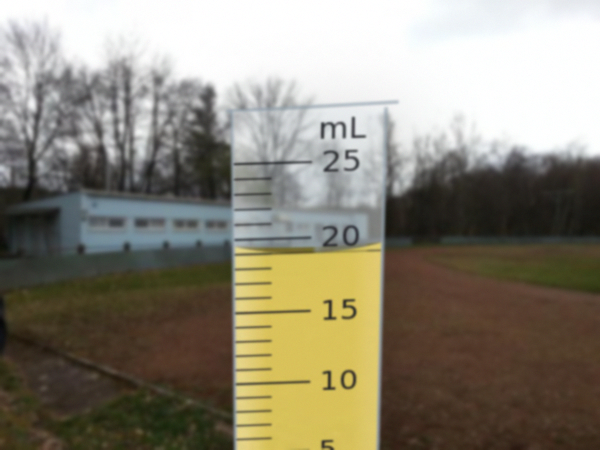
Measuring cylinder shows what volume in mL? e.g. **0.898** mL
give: **19** mL
